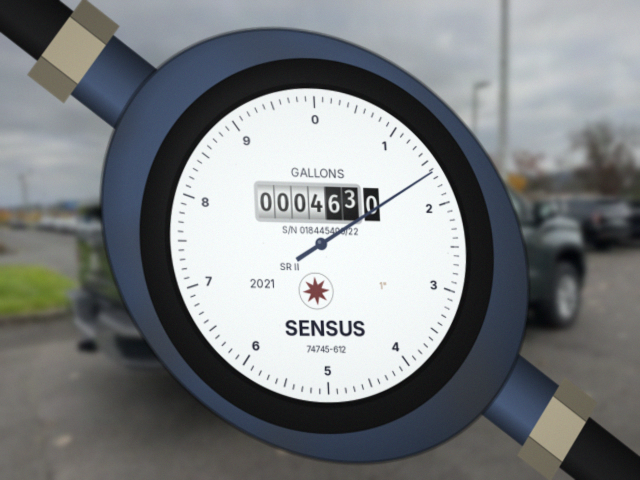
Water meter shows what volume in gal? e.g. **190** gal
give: **4631.6** gal
